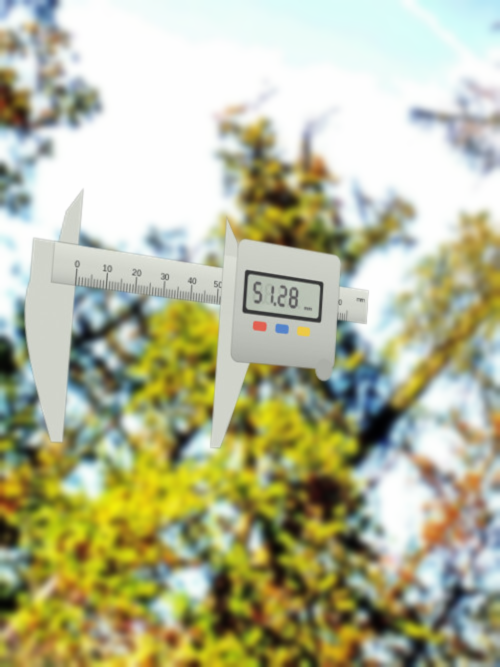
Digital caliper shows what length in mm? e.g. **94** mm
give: **51.28** mm
